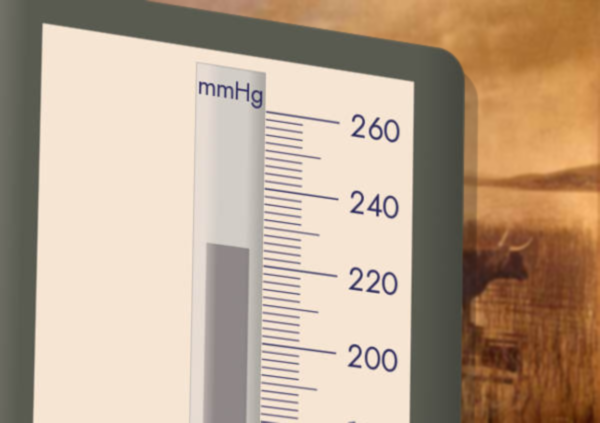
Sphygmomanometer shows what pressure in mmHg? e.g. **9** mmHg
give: **224** mmHg
